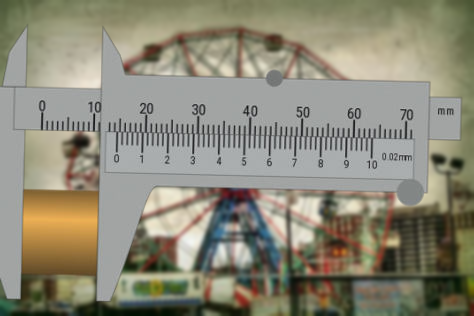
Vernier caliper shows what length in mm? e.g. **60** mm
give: **14.5** mm
